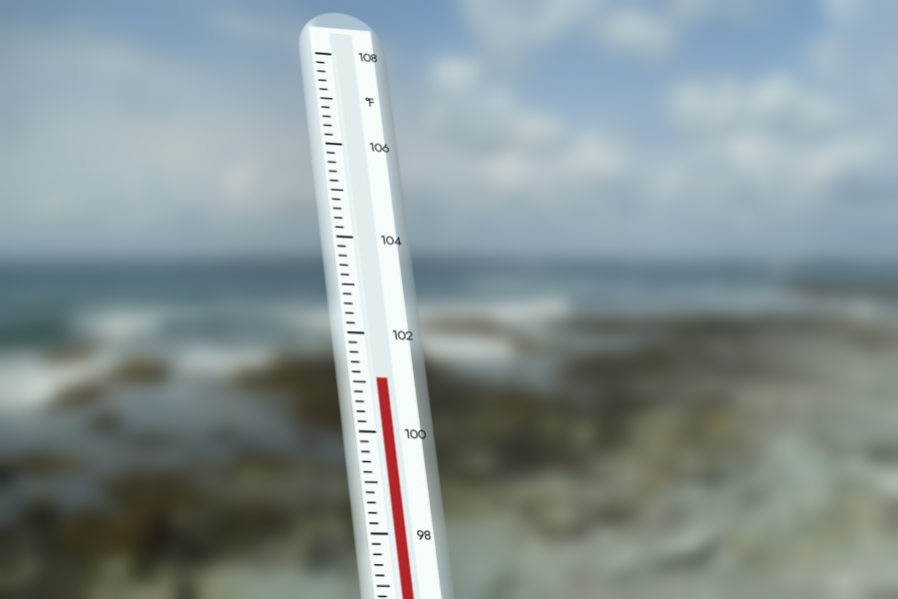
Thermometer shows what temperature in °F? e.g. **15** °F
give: **101.1** °F
